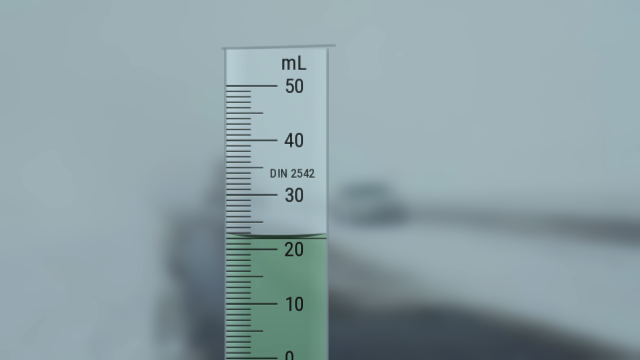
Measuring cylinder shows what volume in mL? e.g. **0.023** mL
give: **22** mL
